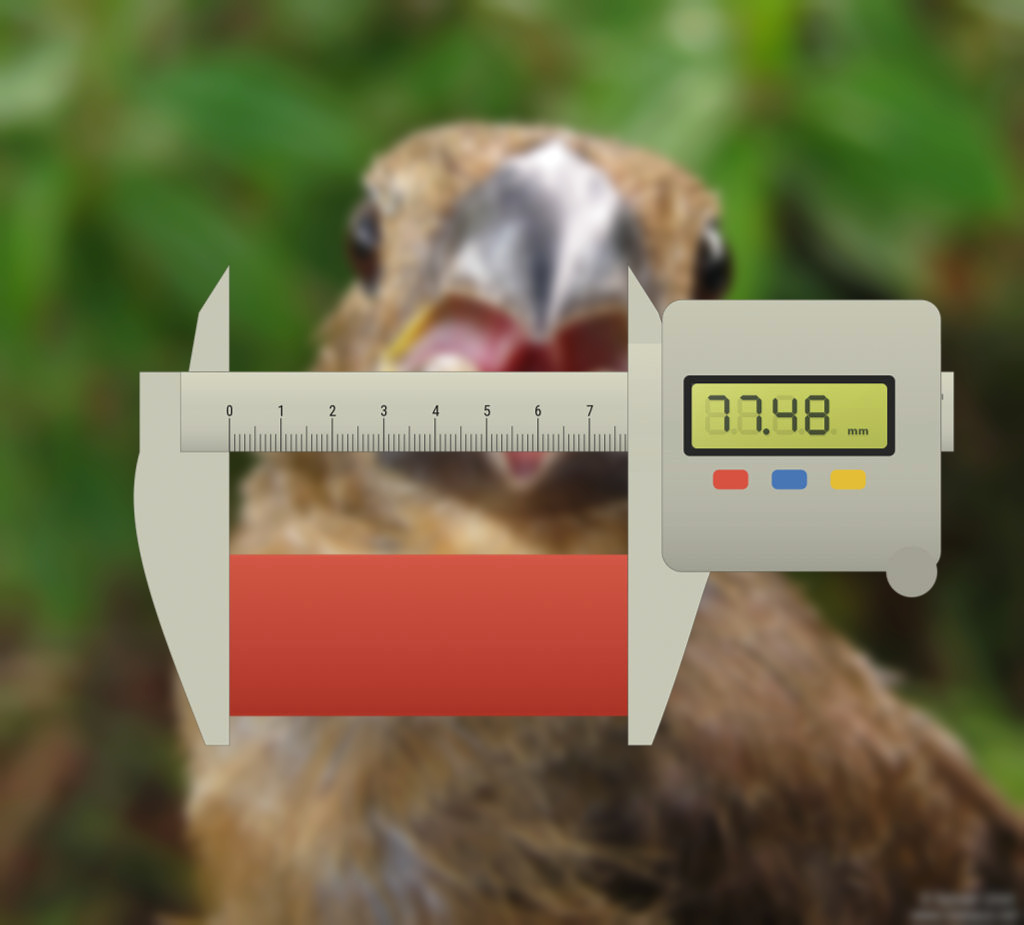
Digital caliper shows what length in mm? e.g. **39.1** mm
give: **77.48** mm
